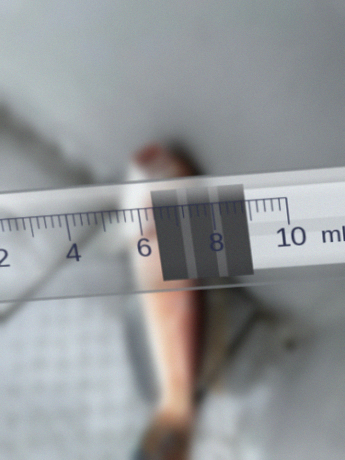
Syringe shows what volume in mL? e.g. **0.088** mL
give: **6.4** mL
